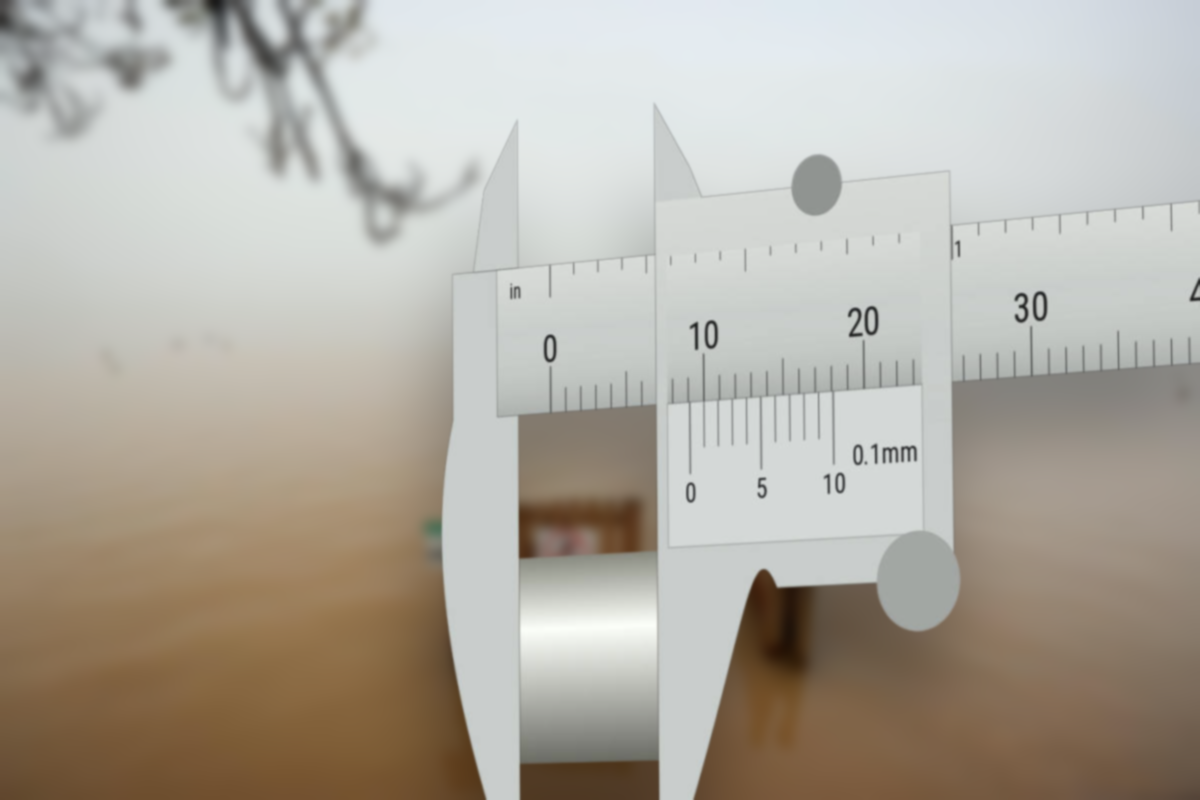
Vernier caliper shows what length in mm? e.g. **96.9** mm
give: **9.1** mm
